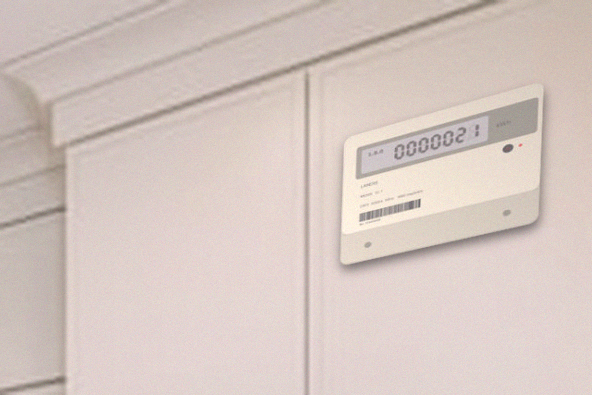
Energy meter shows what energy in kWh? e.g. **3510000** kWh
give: **21** kWh
